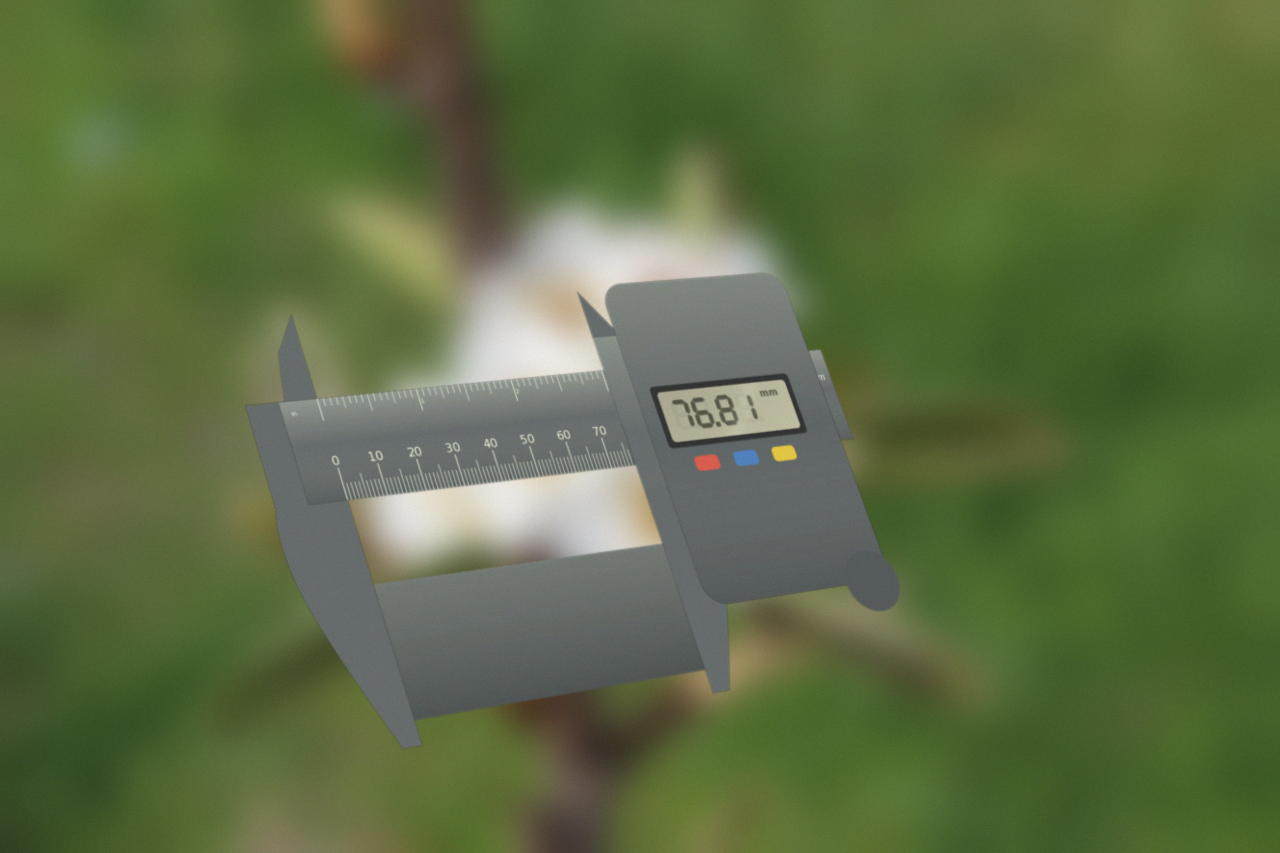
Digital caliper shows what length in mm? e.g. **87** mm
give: **76.81** mm
